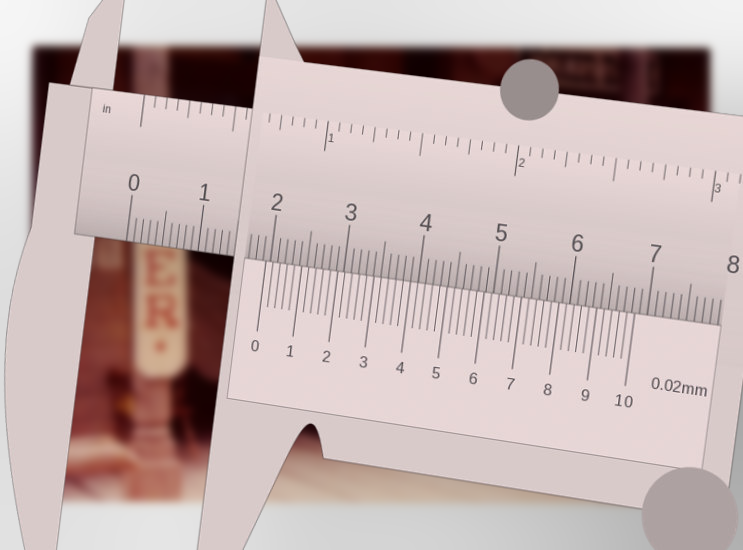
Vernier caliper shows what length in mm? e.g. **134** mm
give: **19.4** mm
